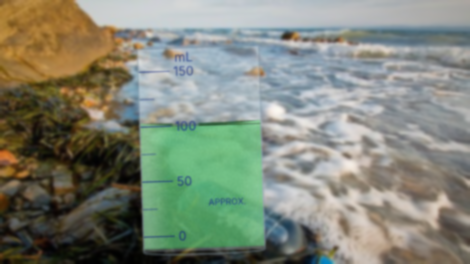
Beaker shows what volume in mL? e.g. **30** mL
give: **100** mL
